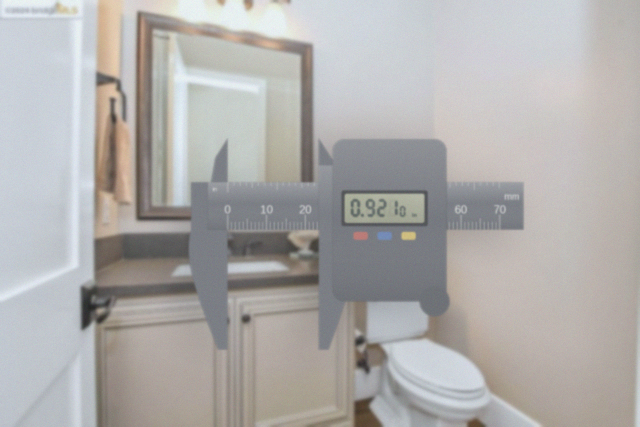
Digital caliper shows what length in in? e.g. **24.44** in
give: **0.9210** in
